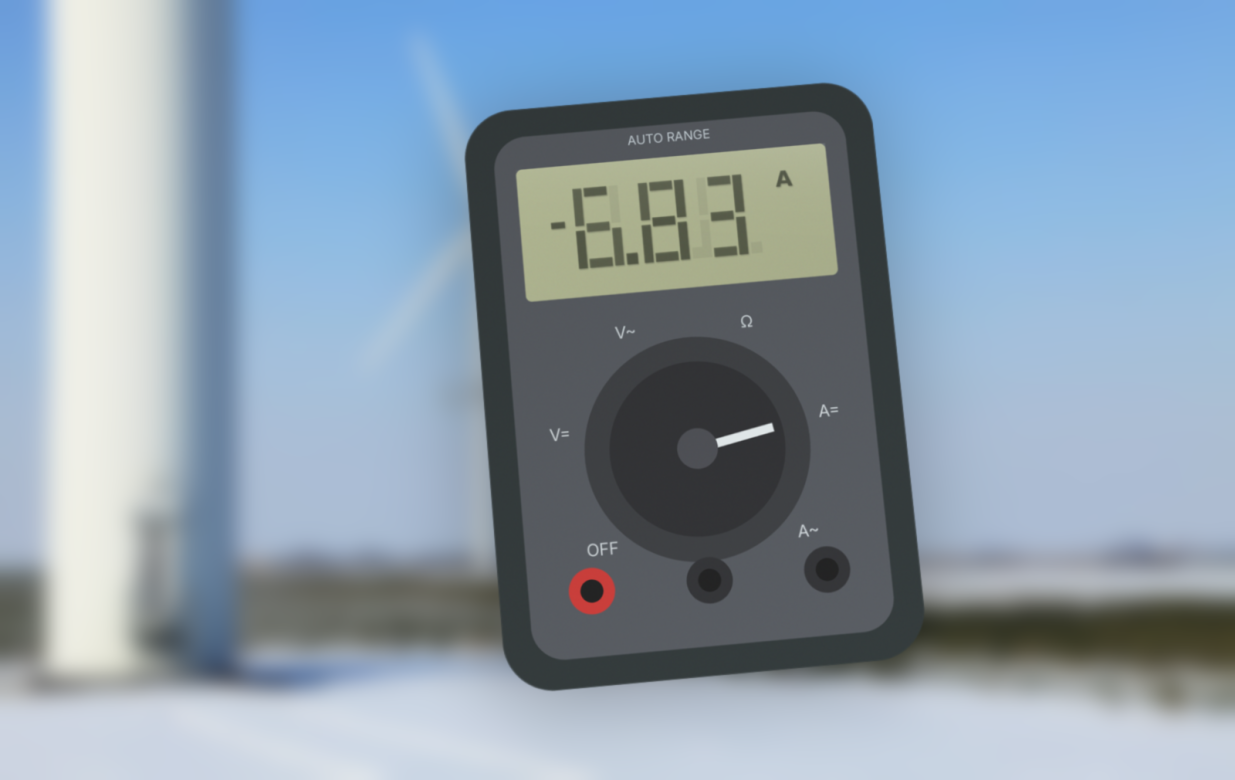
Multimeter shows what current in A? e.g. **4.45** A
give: **-6.83** A
